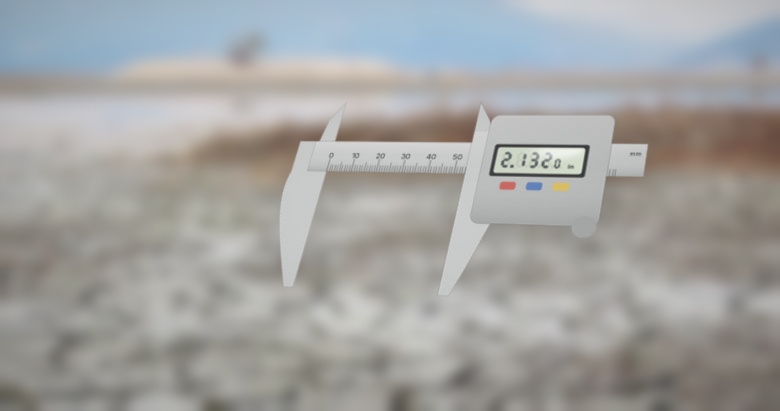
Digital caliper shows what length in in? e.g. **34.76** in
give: **2.1320** in
